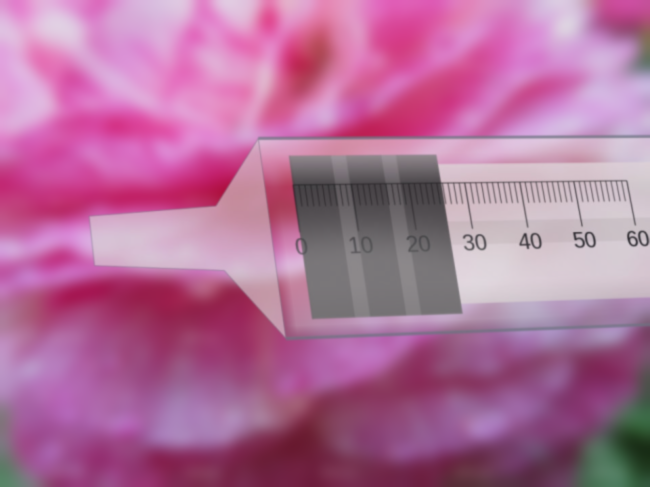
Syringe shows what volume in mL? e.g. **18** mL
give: **0** mL
